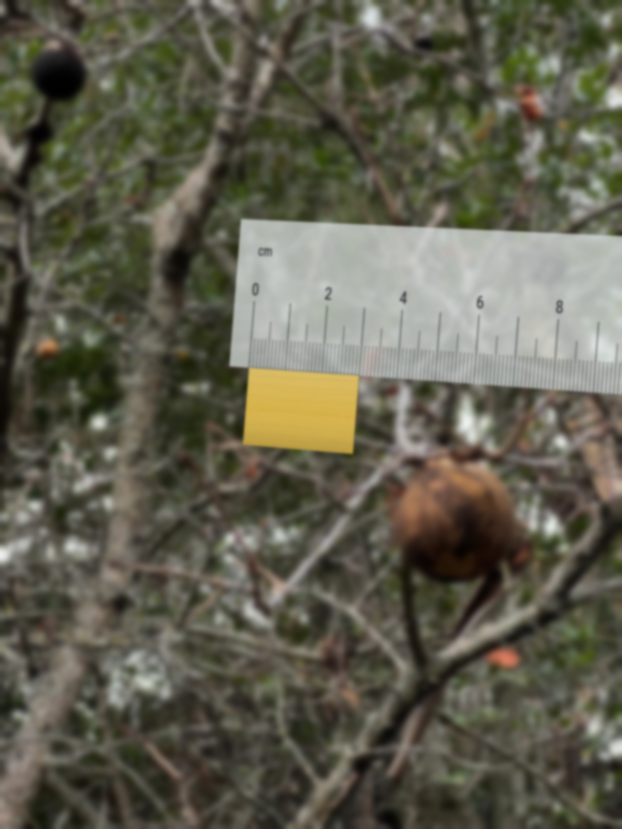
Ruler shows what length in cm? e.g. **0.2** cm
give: **3** cm
